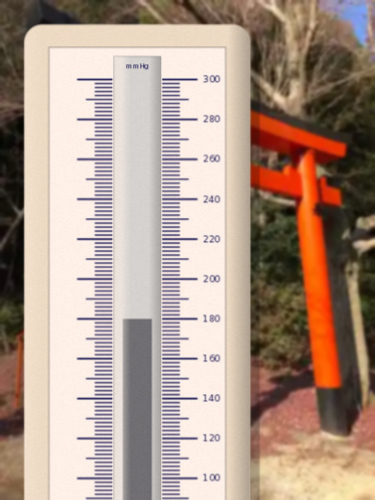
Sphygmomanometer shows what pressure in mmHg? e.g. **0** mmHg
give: **180** mmHg
